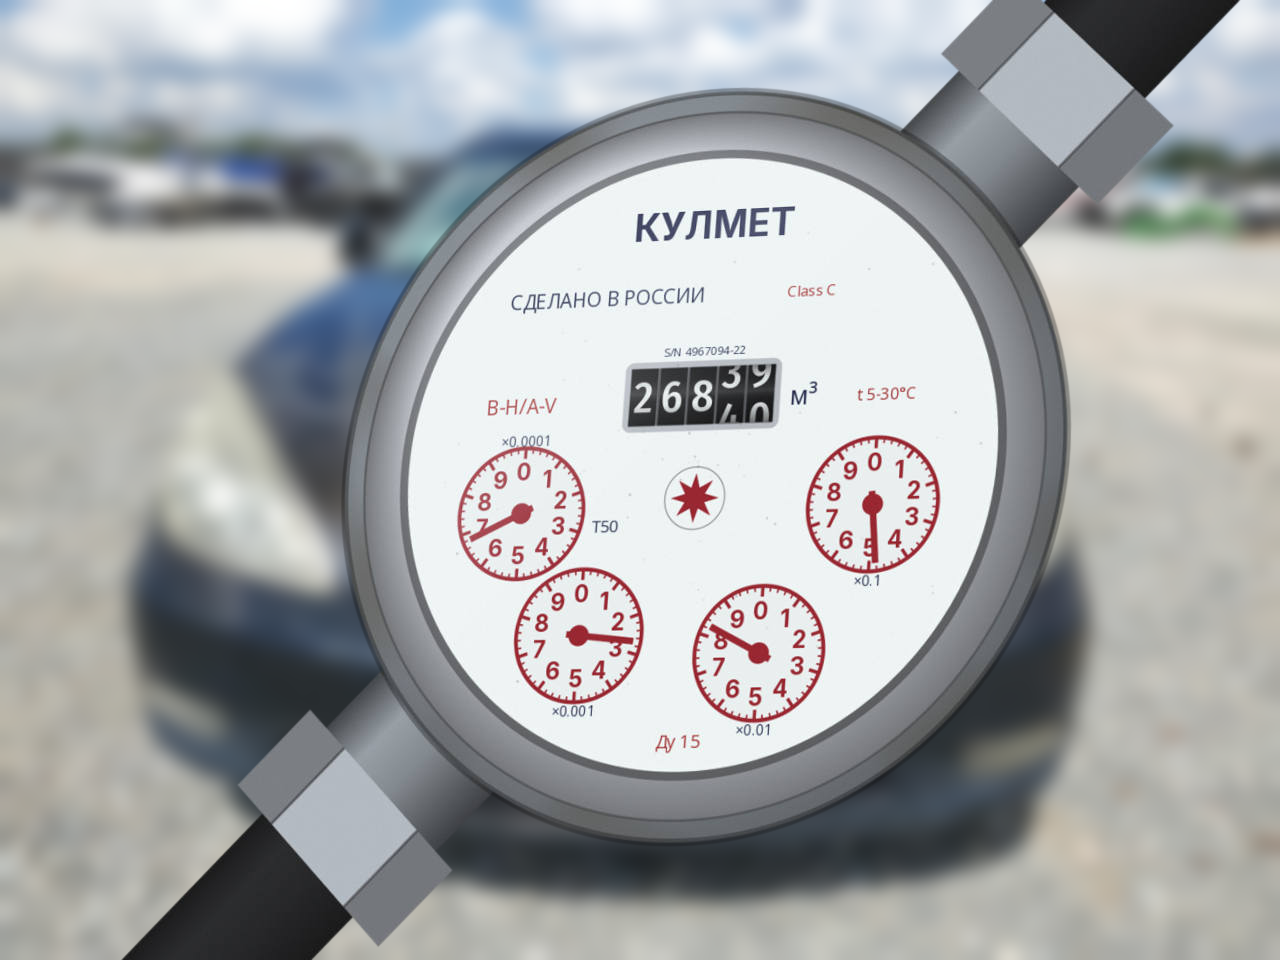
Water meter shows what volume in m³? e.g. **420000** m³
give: **26839.4826** m³
